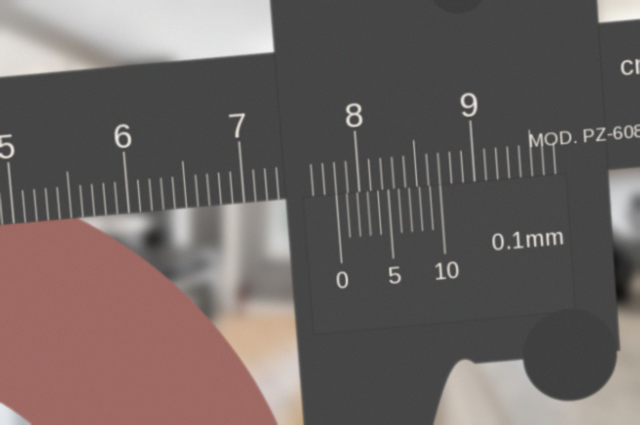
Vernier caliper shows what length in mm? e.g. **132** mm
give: **78.0** mm
